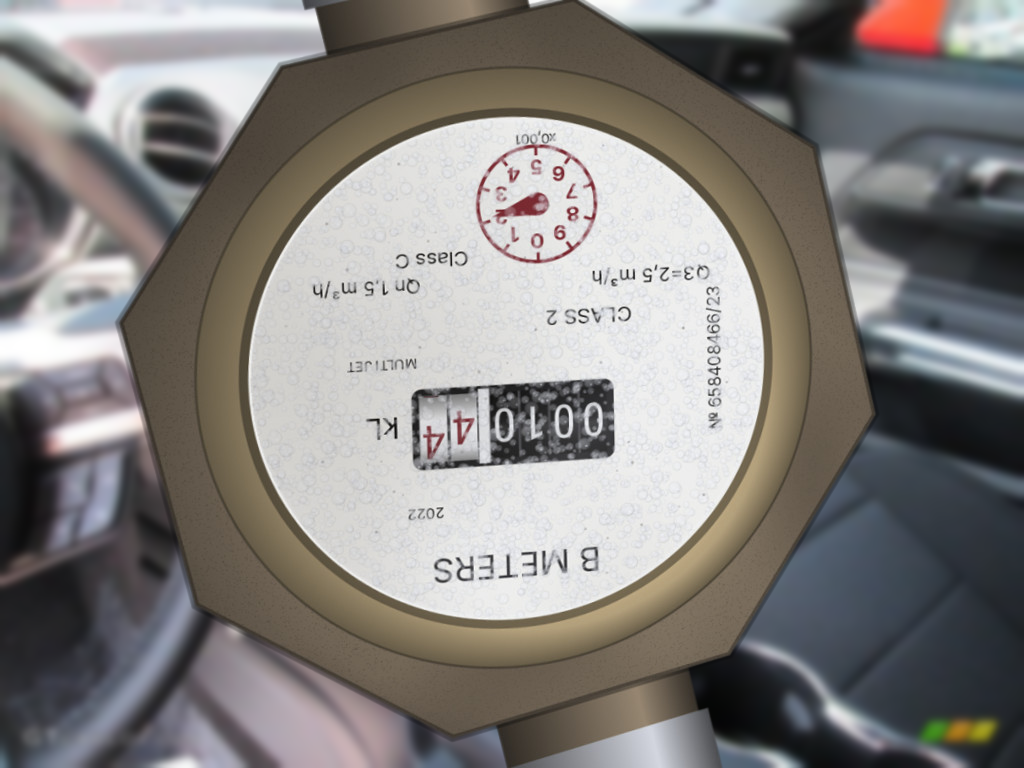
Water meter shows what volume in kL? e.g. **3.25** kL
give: **10.442** kL
